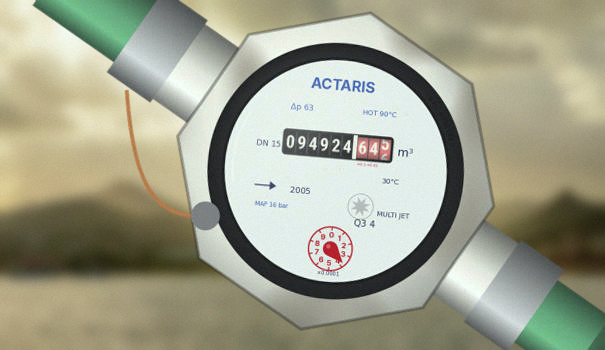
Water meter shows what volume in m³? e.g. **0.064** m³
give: **94924.6453** m³
